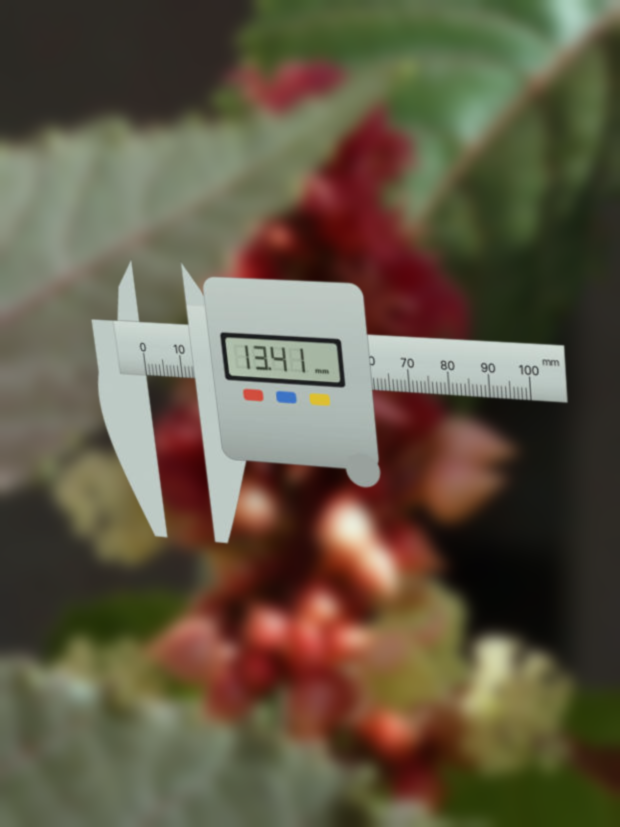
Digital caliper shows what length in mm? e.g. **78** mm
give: **13.41** mm
